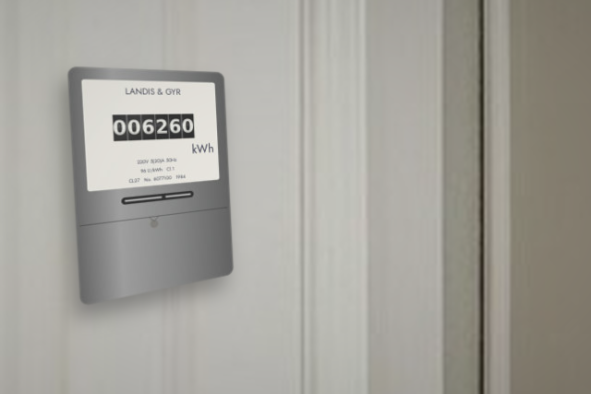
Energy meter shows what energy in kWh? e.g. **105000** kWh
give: **6260** kWh
